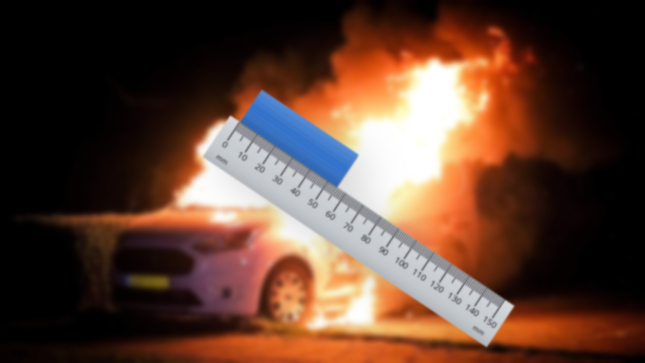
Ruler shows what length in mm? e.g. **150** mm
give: **55** mm
